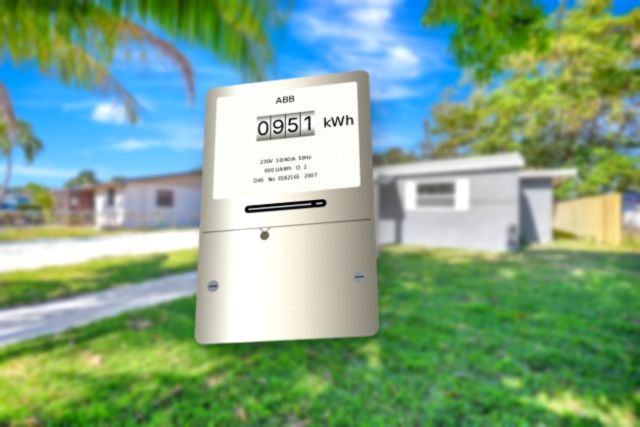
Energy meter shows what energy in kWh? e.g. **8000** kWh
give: **951** kWh
